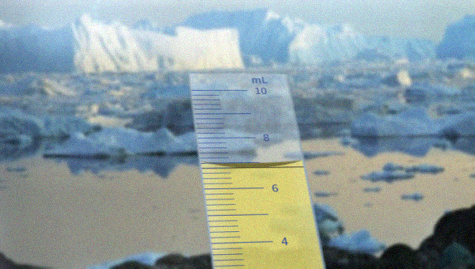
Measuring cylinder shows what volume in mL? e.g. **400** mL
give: **6.8** mL
